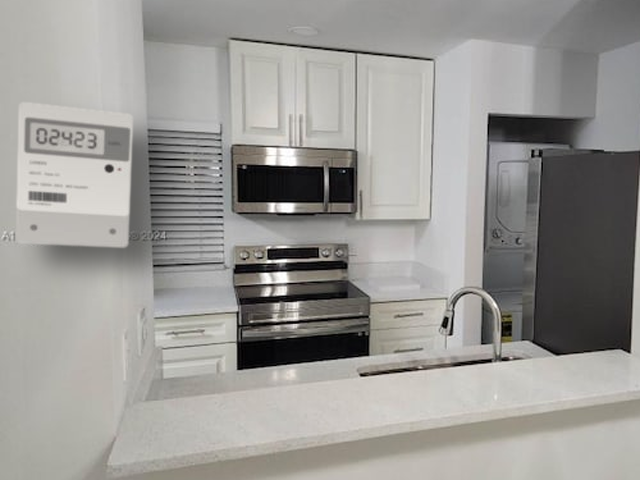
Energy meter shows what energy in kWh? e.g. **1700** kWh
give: **2423** kWh
